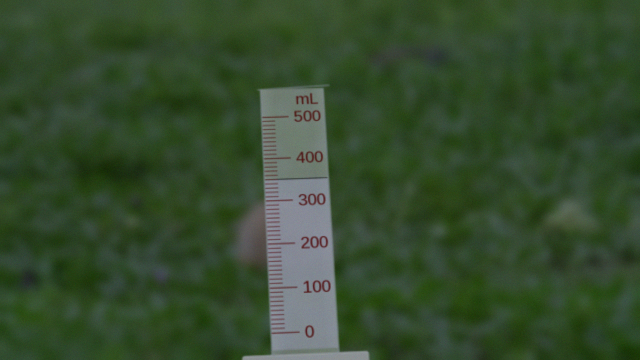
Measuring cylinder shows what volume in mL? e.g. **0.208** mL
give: **350** mL
